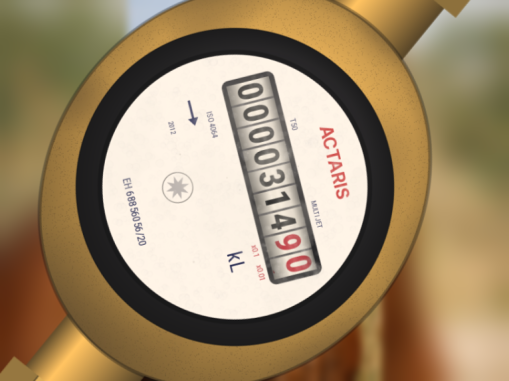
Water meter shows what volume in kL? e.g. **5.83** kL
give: **314.90** kL
